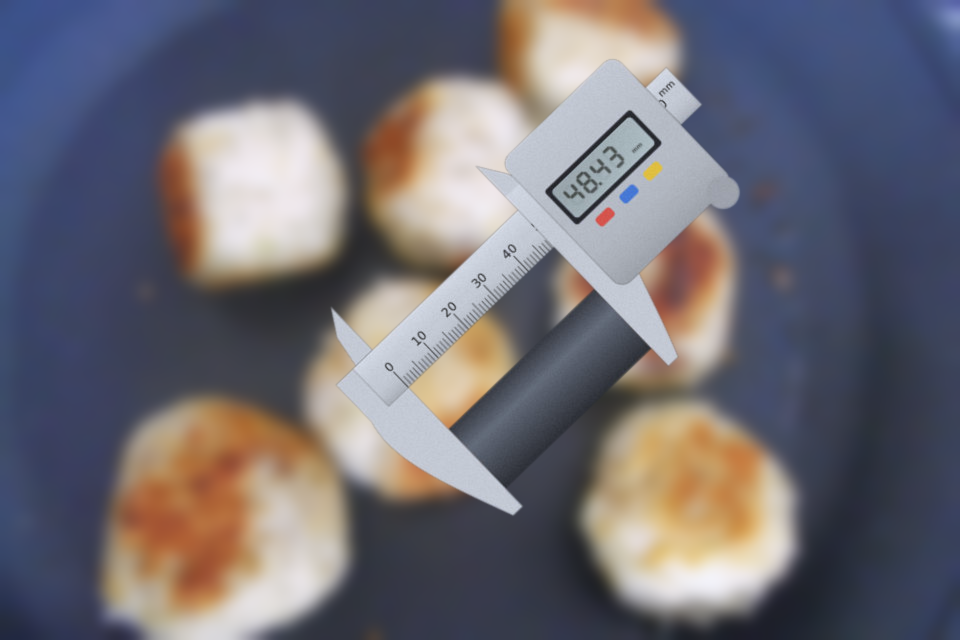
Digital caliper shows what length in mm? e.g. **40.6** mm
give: **48.43** mm
